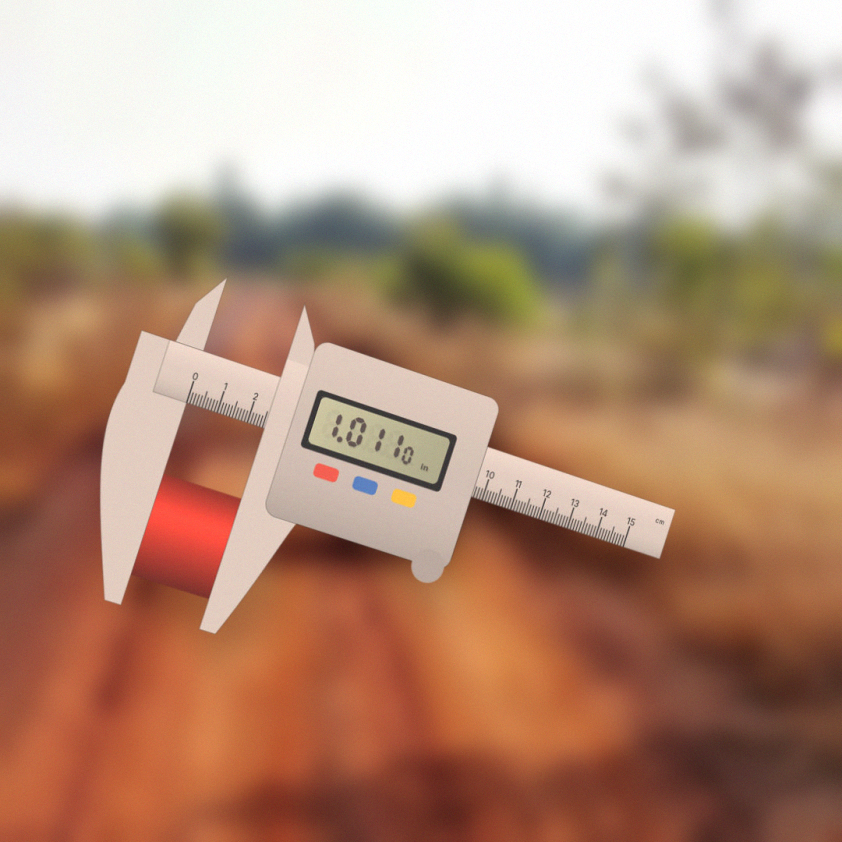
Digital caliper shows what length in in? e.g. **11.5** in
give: **1.0110** in
